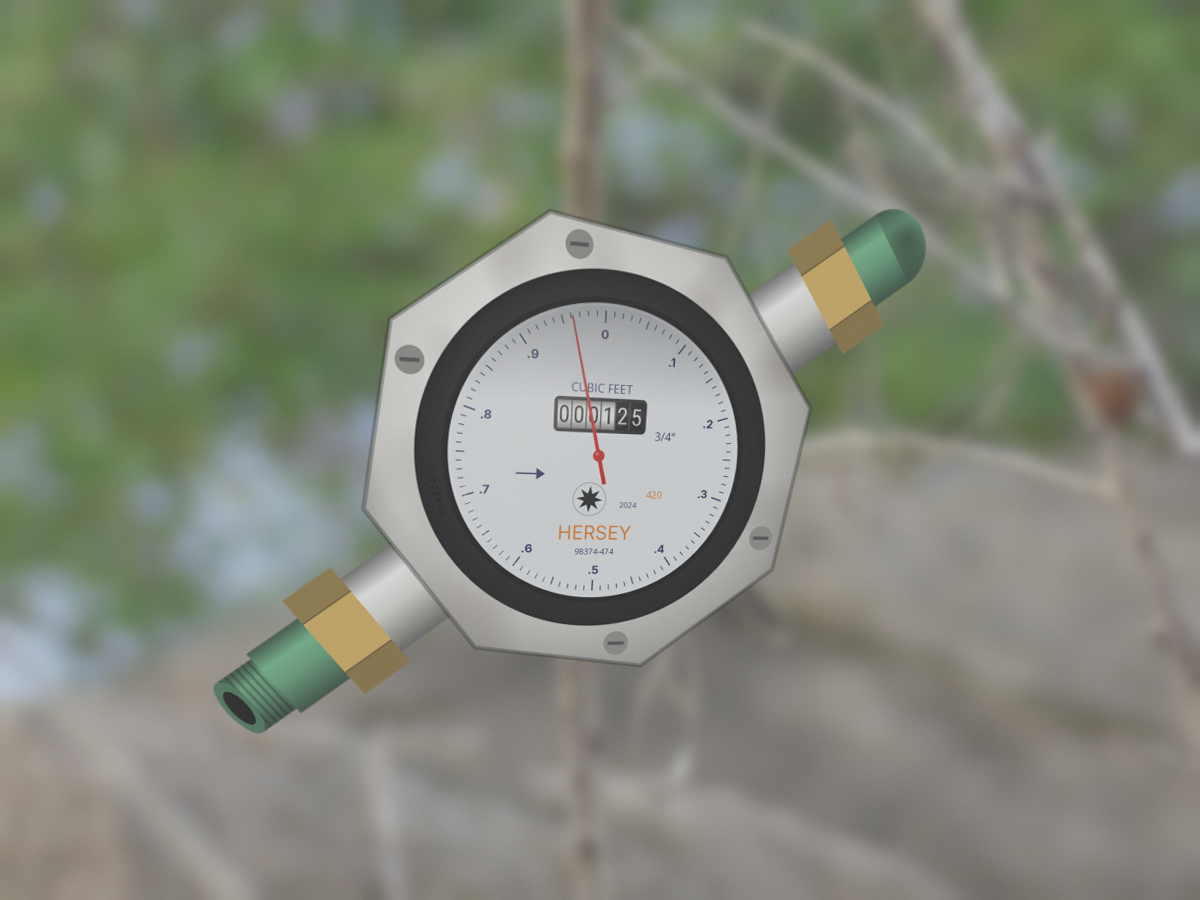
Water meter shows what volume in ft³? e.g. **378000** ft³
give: **124.96** ft³
